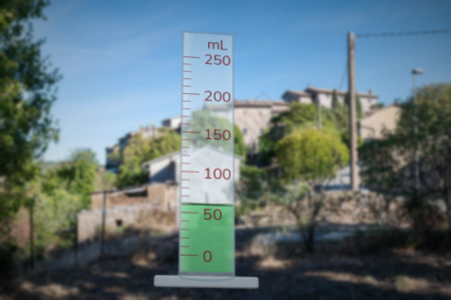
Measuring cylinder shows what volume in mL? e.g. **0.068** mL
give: **60** mL
